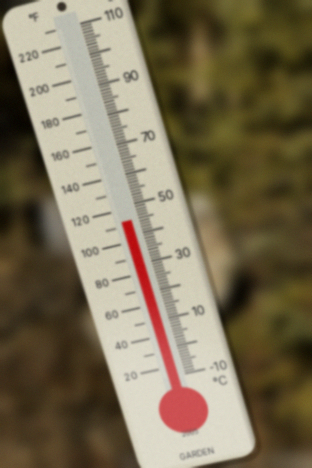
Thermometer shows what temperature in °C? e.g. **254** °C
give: **45** °C
